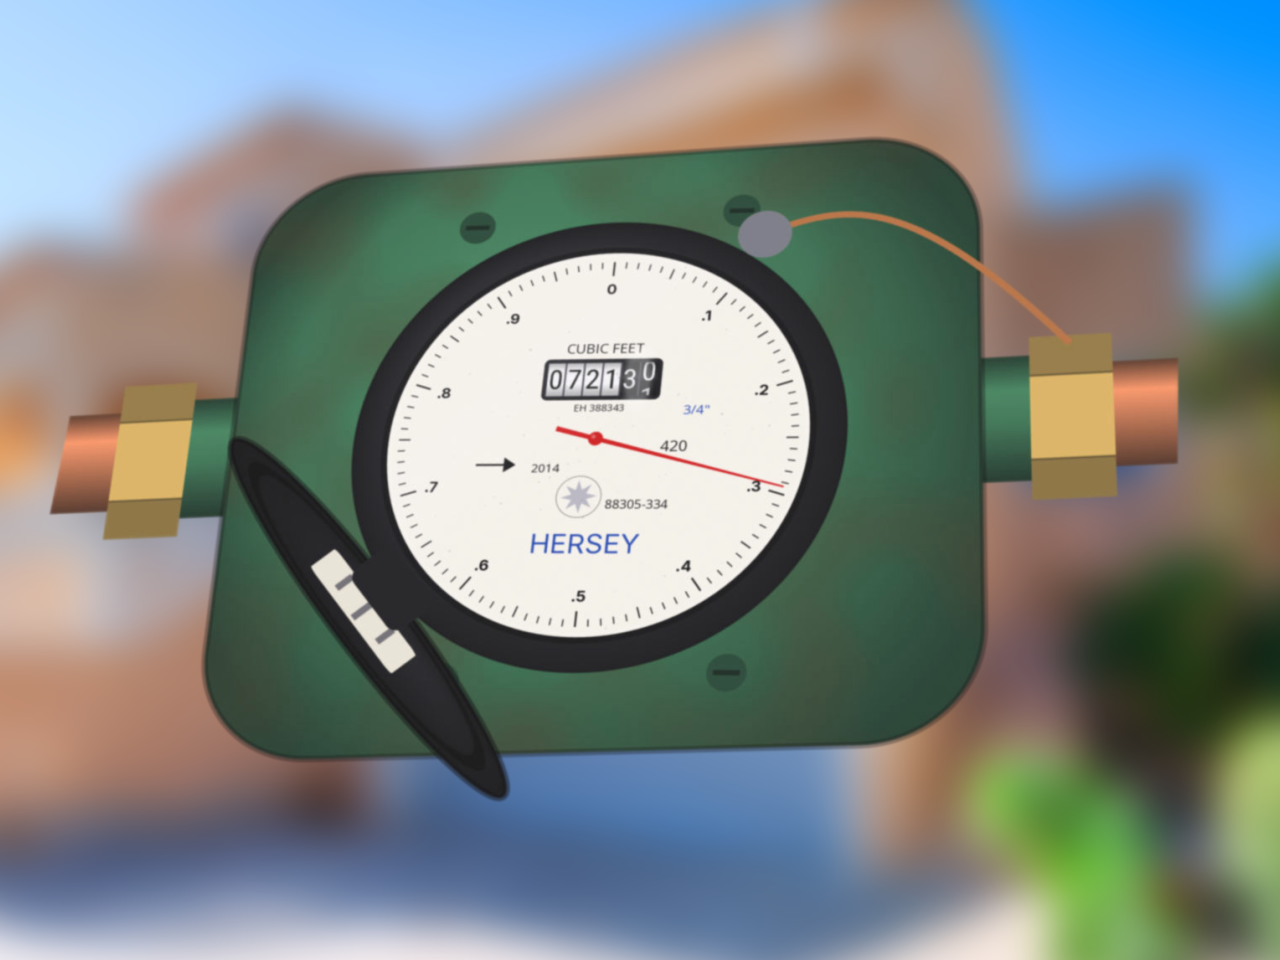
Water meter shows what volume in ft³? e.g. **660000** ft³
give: **72130.29** ft³
